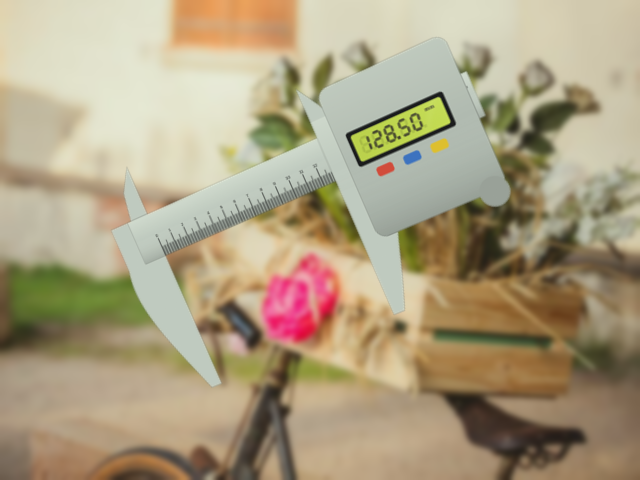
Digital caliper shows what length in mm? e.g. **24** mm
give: **128.50** mm
